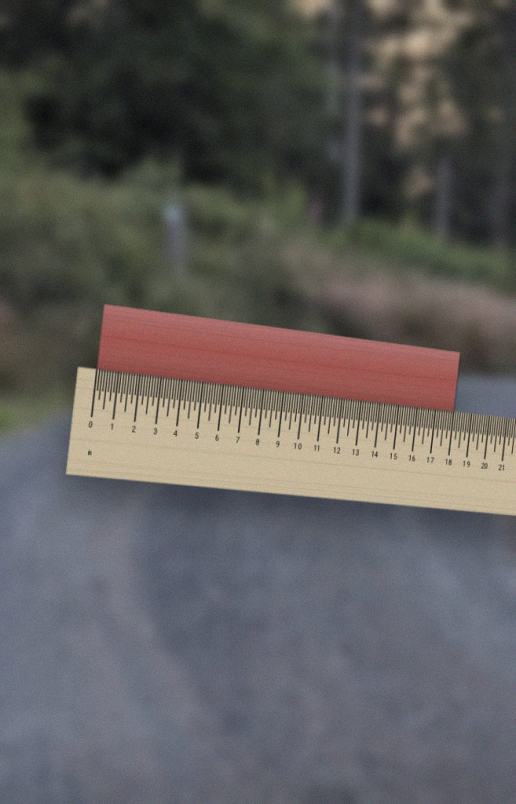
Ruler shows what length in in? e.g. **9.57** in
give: **18** in
